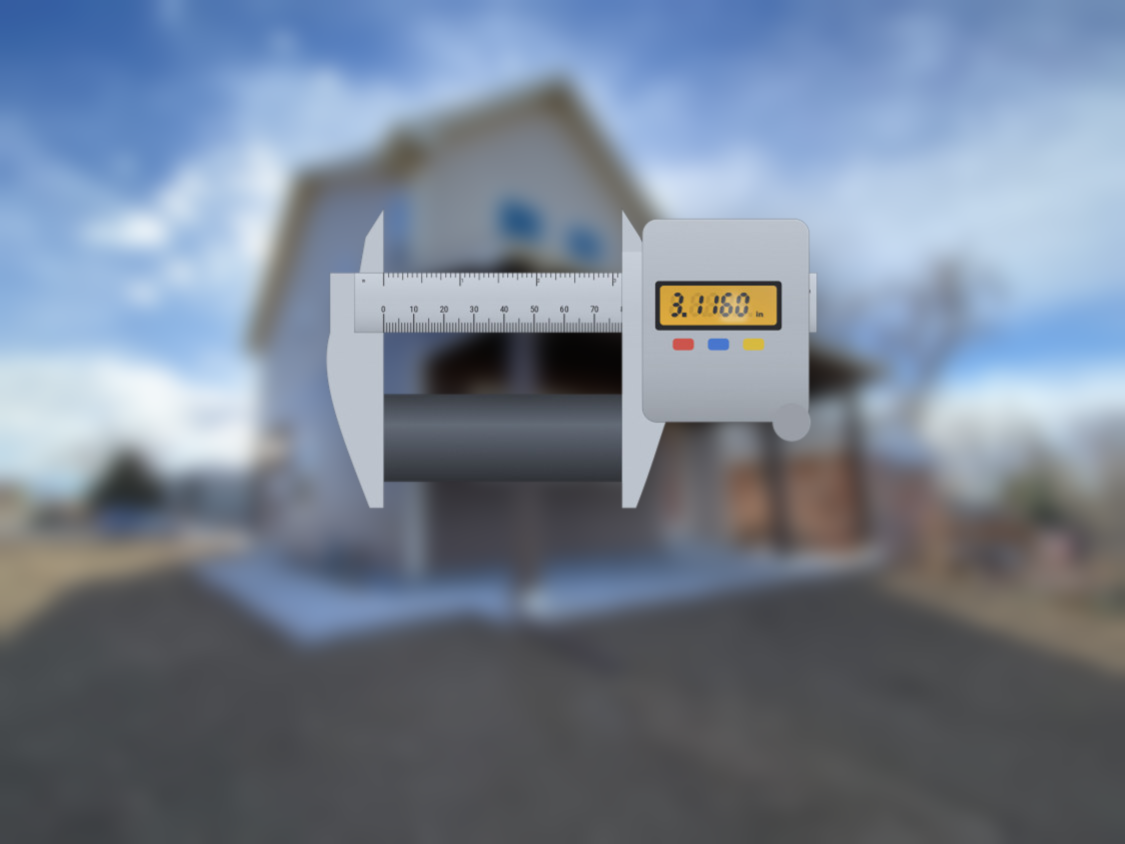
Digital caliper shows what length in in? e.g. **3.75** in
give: **3.1160** in
